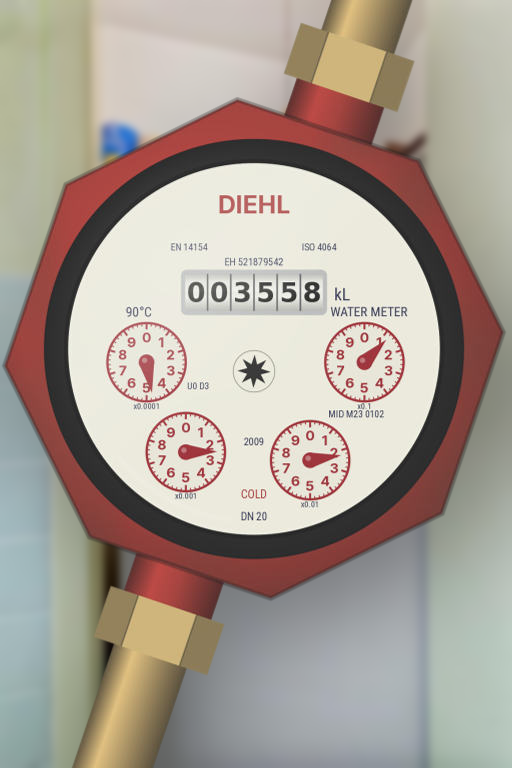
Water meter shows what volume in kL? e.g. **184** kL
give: **3558.1224** kL
